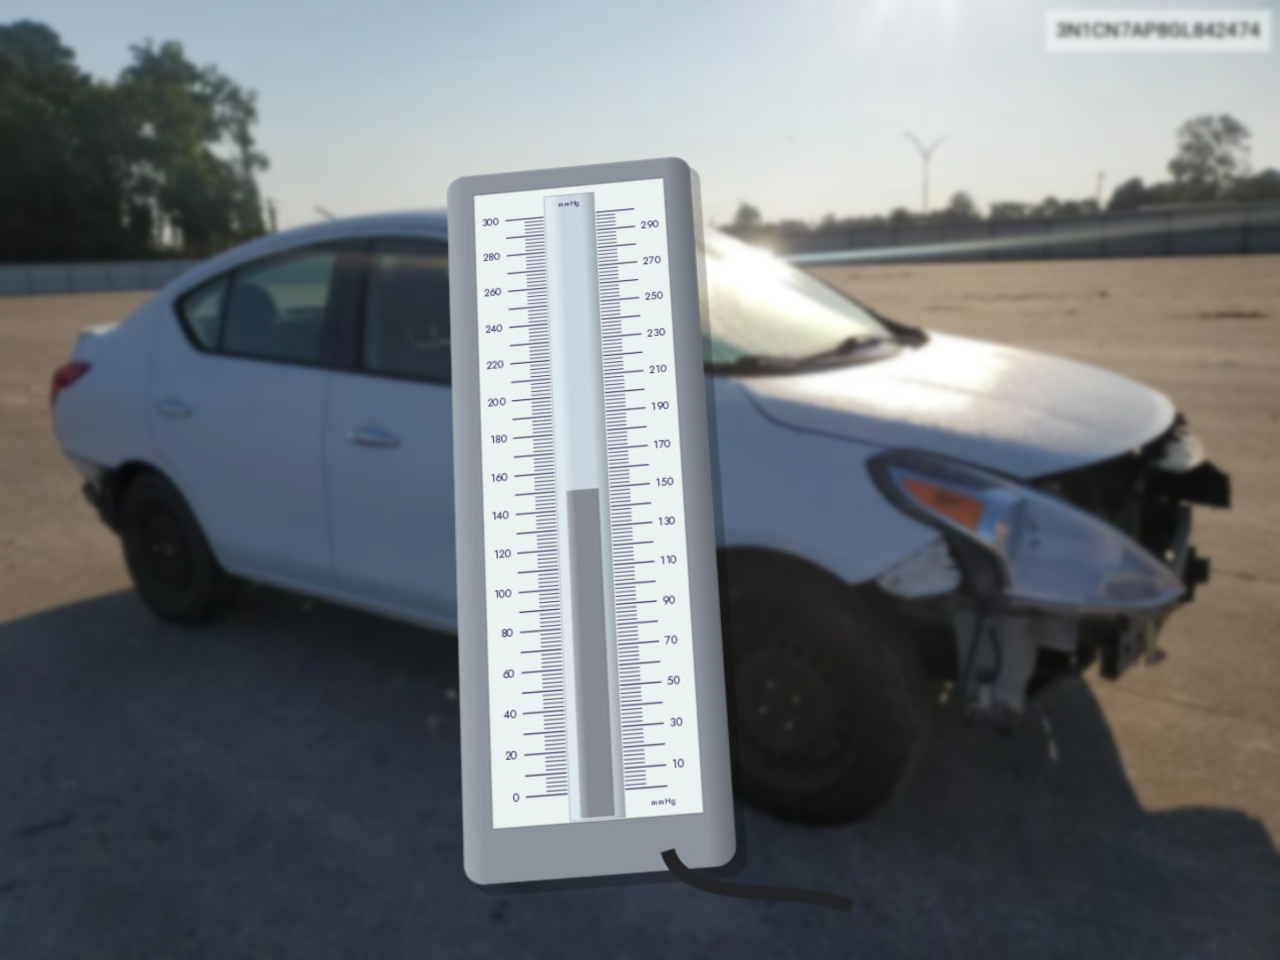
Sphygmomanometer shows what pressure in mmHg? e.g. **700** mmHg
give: **150** mmHg
